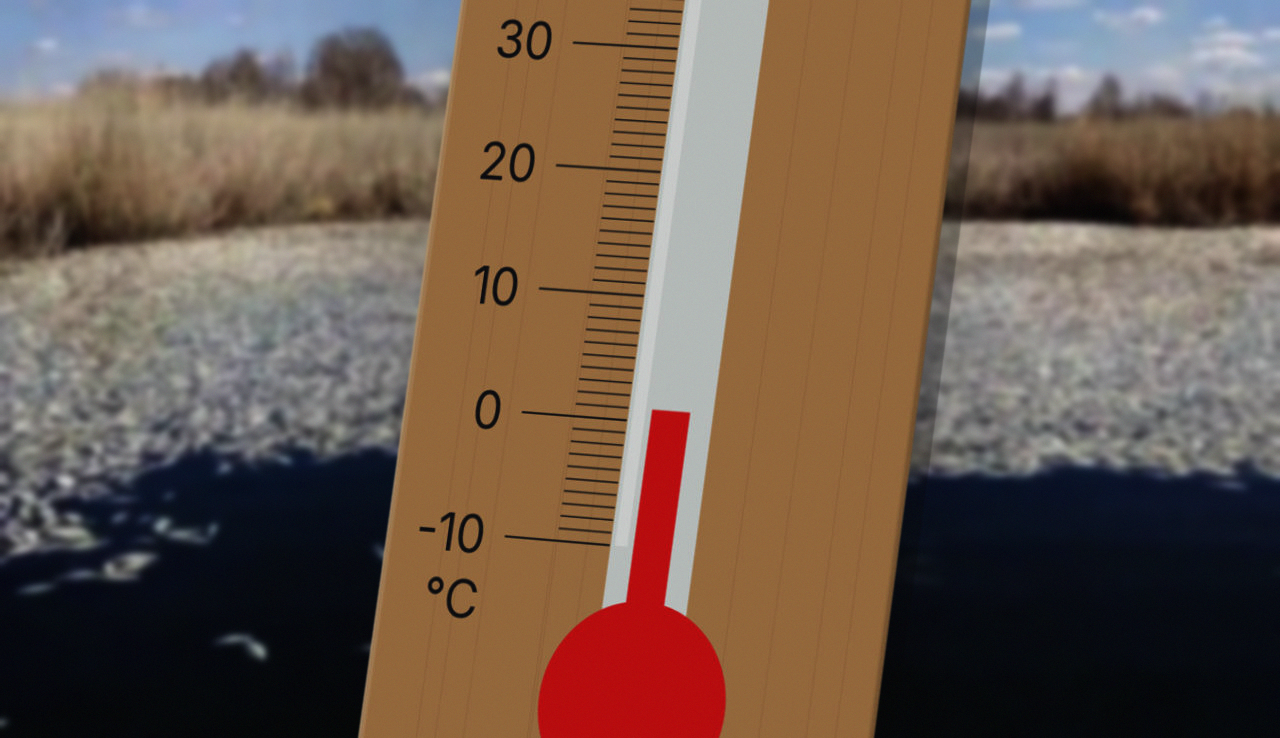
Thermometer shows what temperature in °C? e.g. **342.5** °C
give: **1** °C
